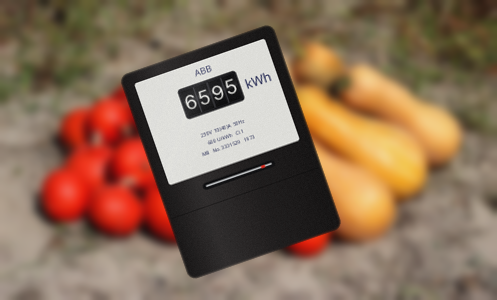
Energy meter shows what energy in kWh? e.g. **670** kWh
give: **6595** kWh
